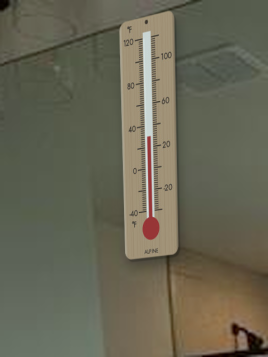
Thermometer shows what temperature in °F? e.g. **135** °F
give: **30** °F
